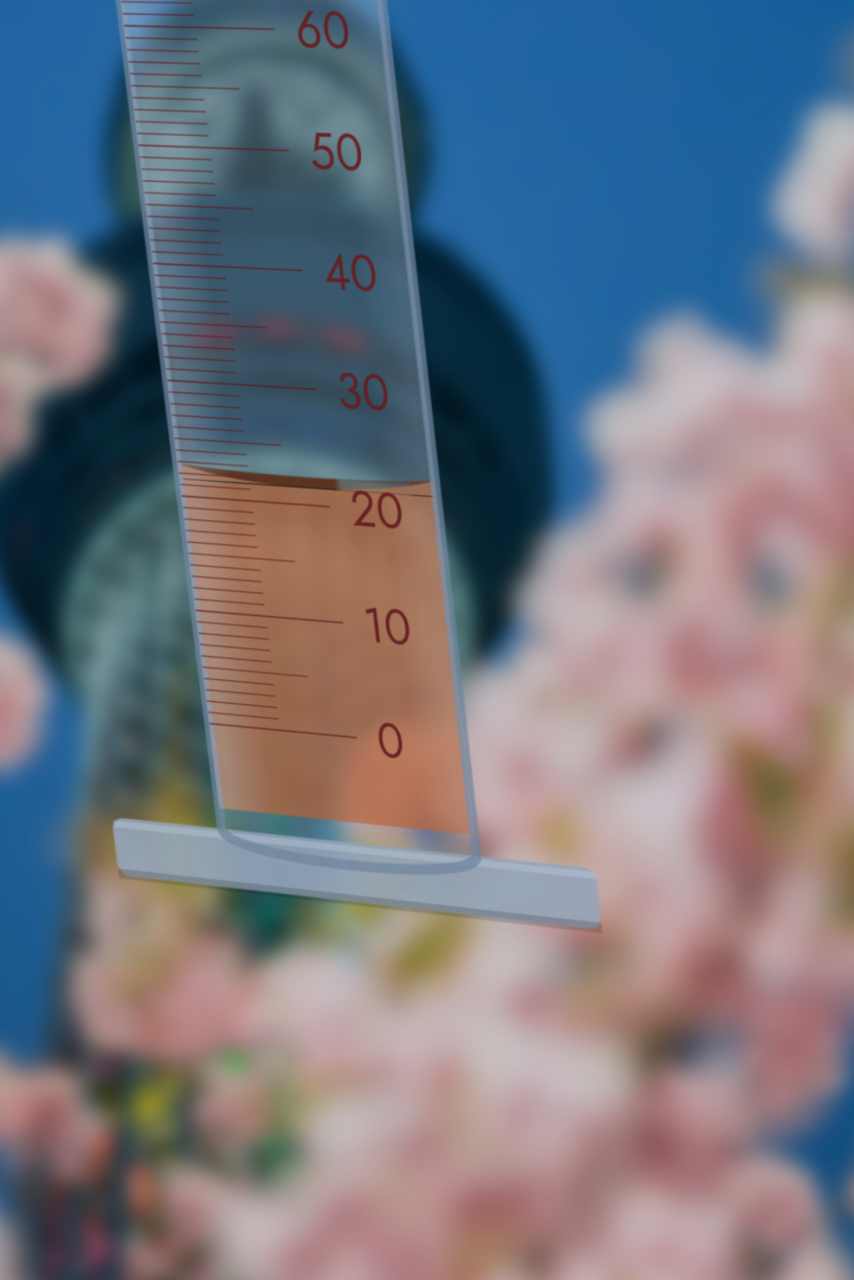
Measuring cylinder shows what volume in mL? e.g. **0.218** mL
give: **21.5** mL
